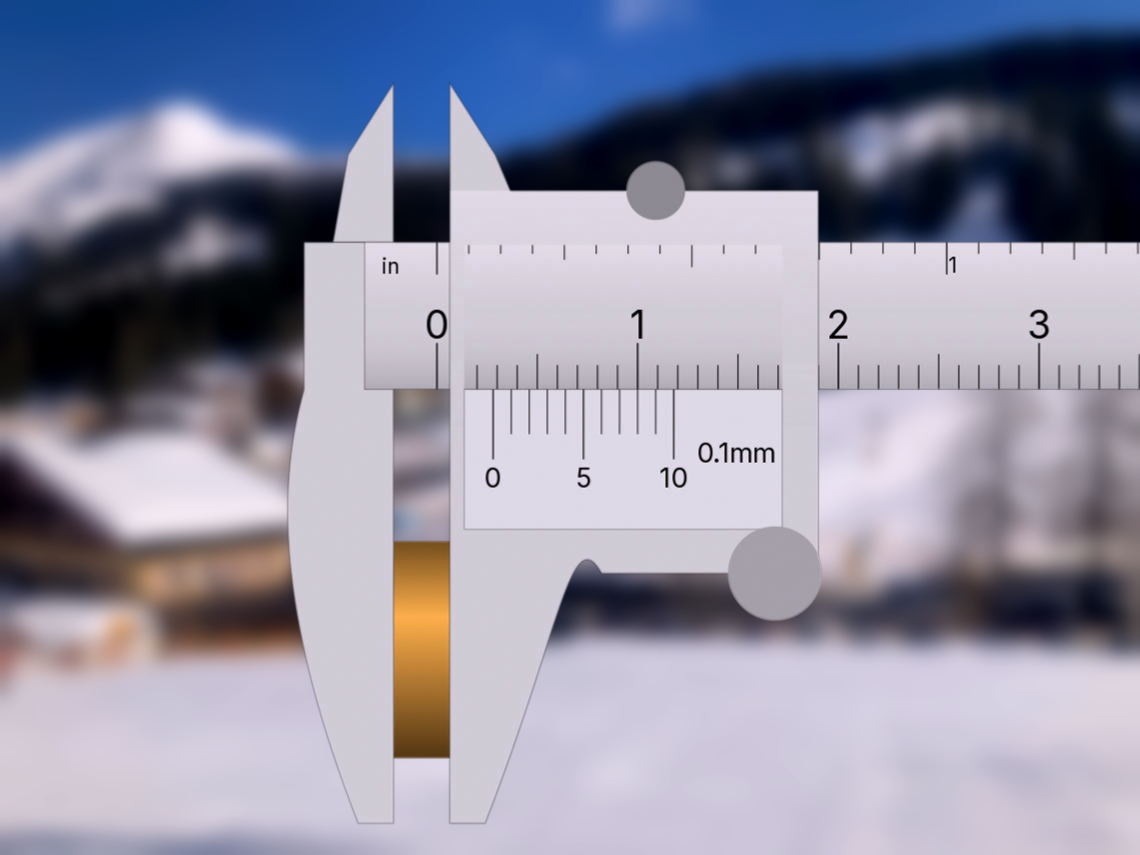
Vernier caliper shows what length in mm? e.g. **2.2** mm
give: **2.8** mm
